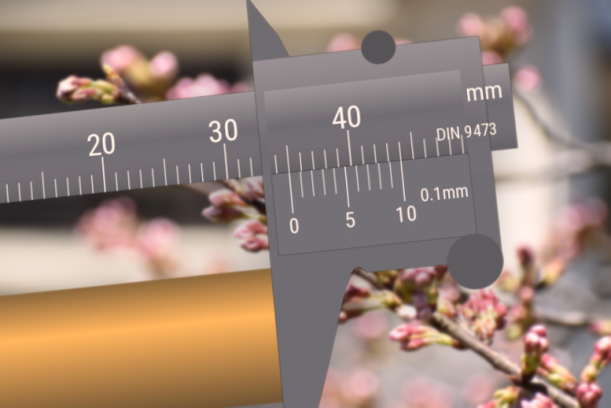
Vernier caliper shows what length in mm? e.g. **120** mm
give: **35.0** mm
